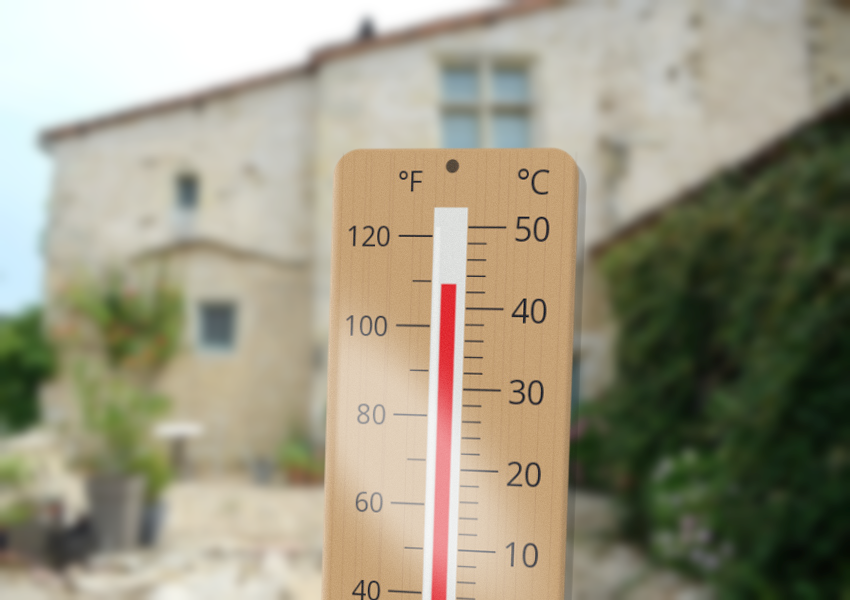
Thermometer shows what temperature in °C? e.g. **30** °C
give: **43** °C
